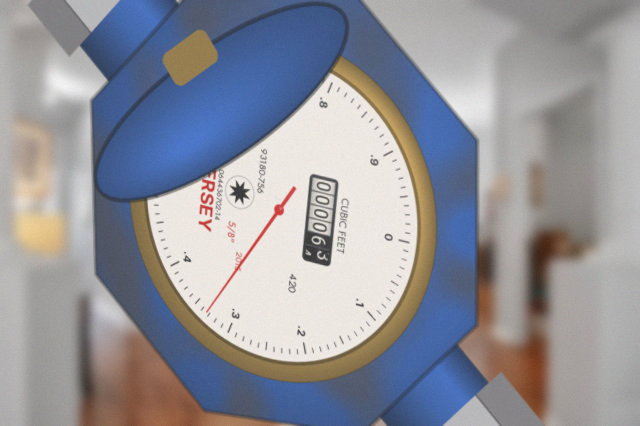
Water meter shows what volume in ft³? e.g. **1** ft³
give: **63.33** ft³
